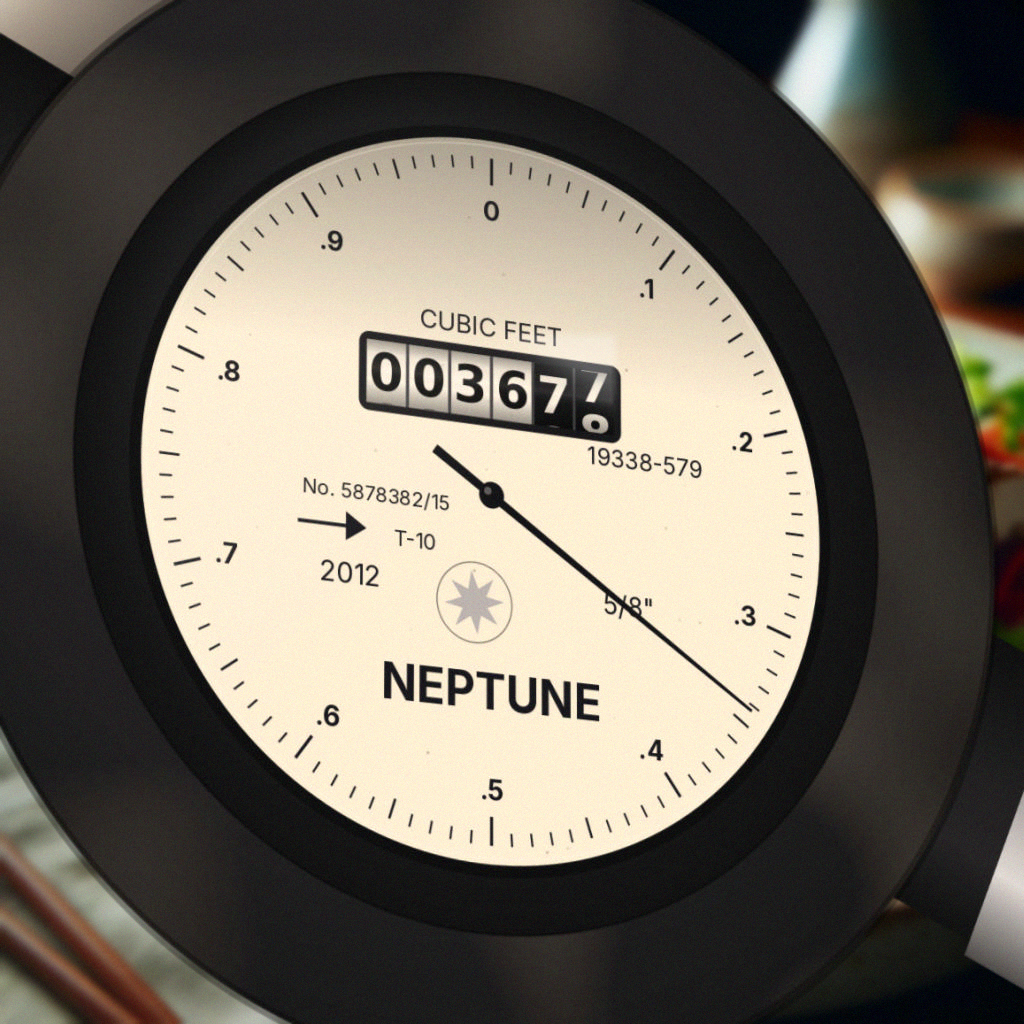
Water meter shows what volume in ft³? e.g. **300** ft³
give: **3677.34** ft³
